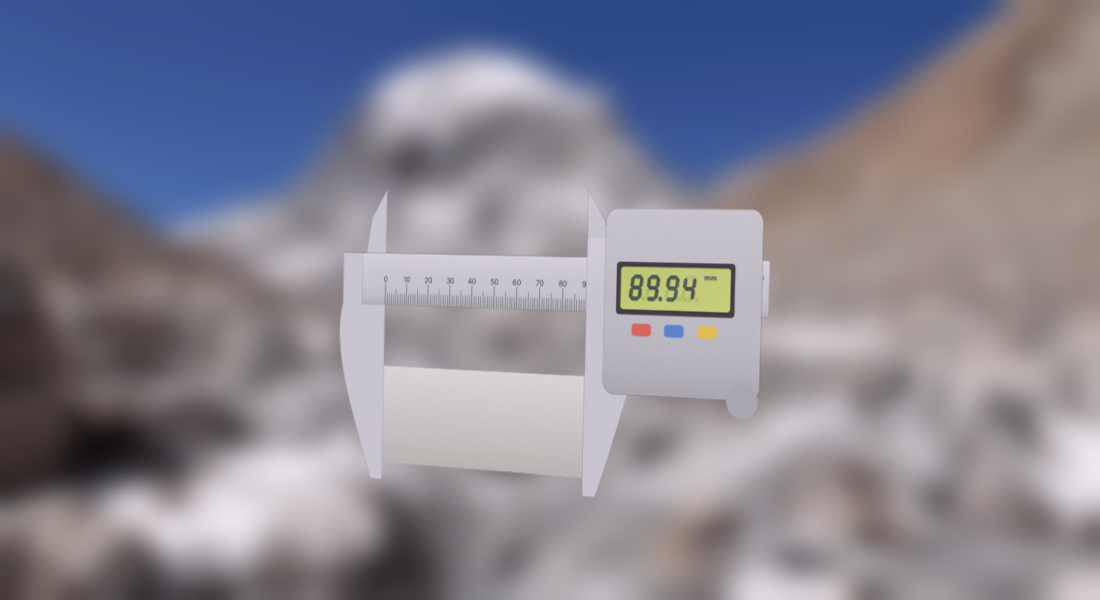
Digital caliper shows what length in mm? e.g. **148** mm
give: **89.94** mm
